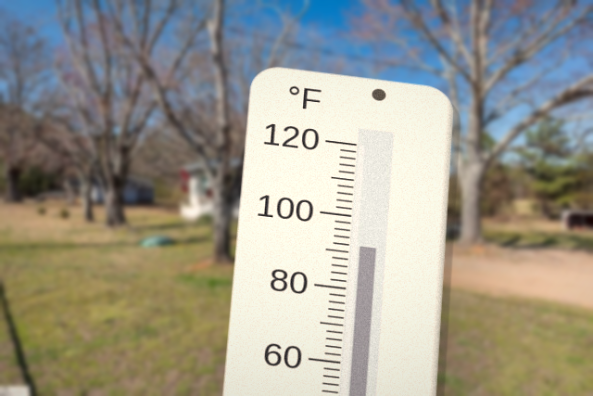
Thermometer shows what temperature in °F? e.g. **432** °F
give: **92** °F
